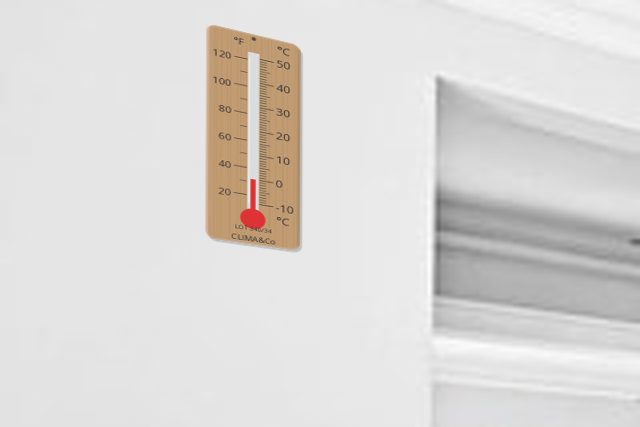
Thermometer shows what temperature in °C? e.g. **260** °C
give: **0** °C
